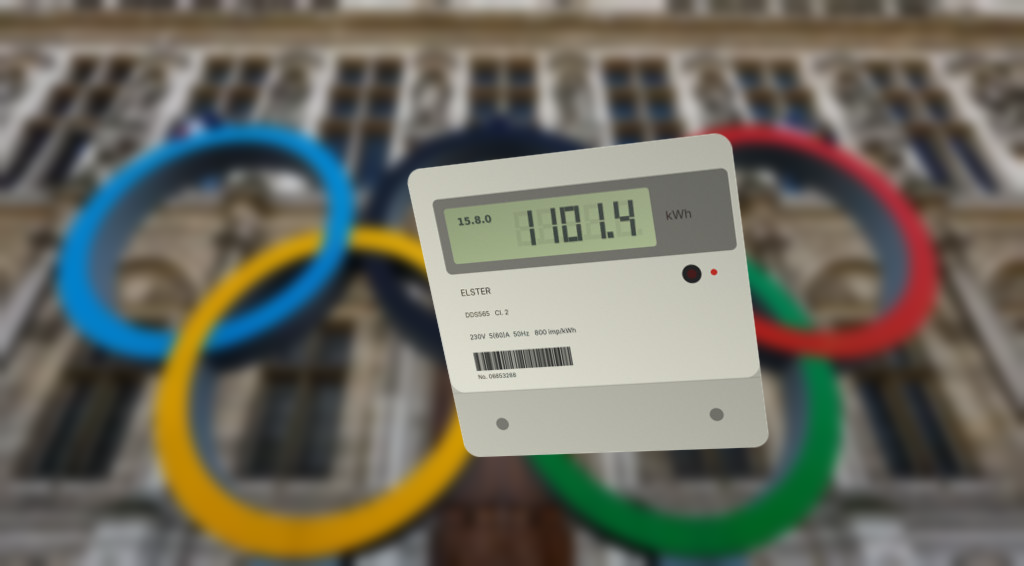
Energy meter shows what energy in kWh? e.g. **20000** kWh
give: **1101.4** kWh
